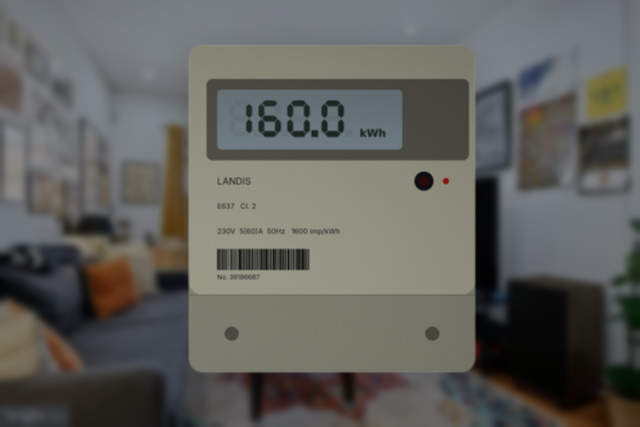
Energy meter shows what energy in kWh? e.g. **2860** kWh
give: **160.0** kWh
